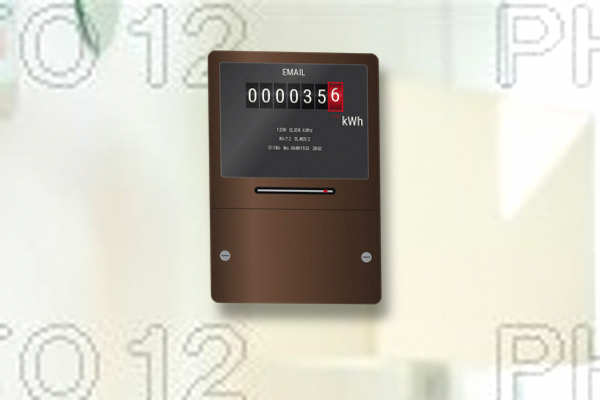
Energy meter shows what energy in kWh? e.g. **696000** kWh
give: **35.6** kWh
